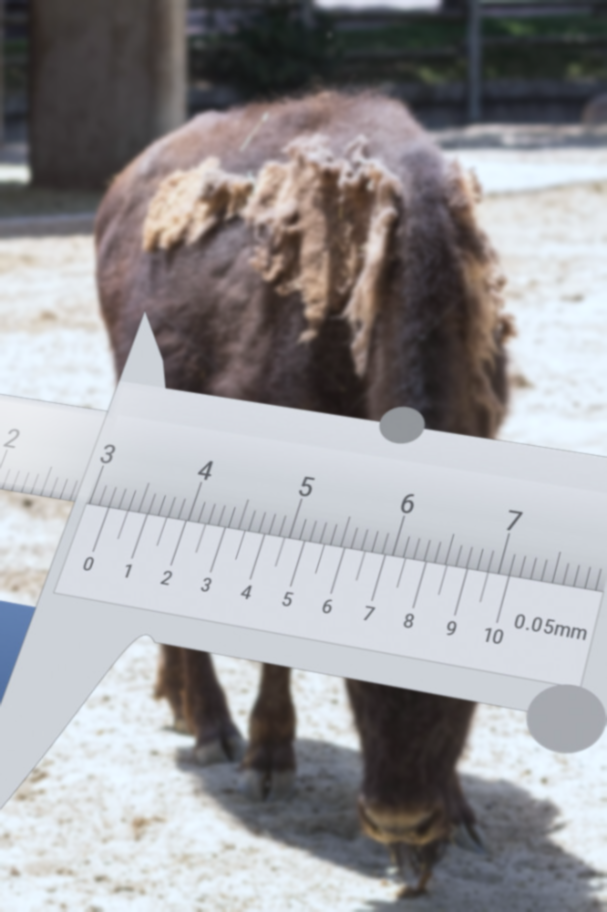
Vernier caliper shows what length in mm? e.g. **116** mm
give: **32.0** mm
